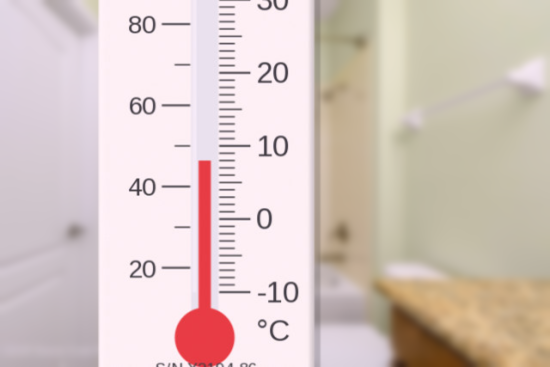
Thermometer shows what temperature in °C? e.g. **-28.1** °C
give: **8** °C
